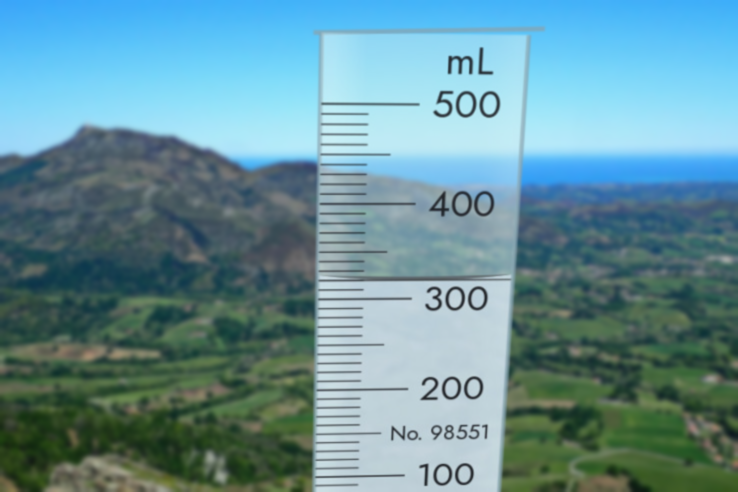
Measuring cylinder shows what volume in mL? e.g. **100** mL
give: **320** mL
